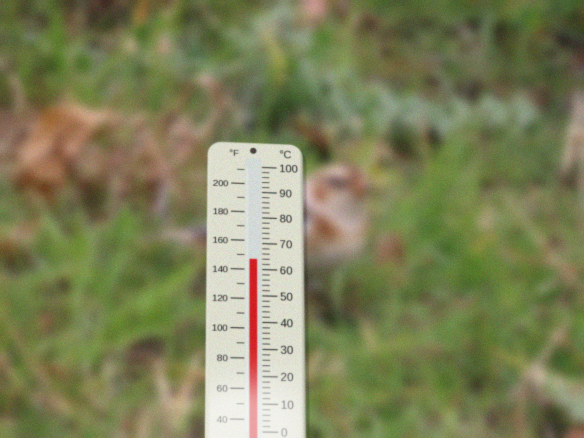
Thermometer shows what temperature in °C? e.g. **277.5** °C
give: **64** °C
